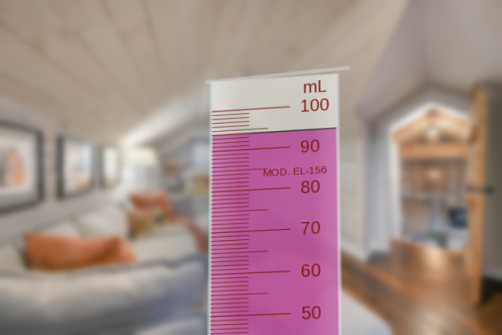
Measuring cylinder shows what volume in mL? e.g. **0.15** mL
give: **94** mL
